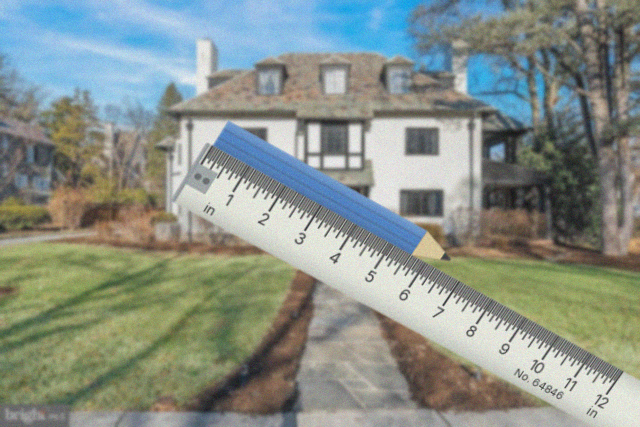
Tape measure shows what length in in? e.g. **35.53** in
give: **6.5** in
